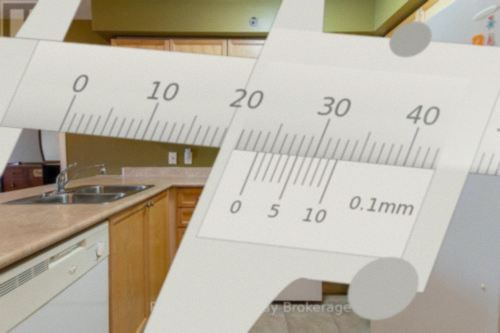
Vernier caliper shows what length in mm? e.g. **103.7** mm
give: **23.6** mm
